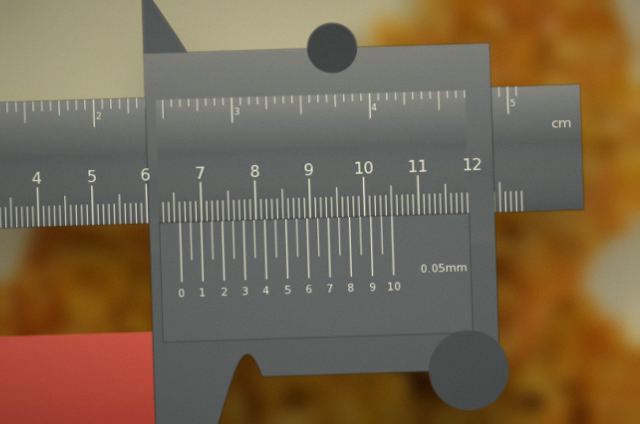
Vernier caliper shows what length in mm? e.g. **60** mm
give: **66.0** mm
